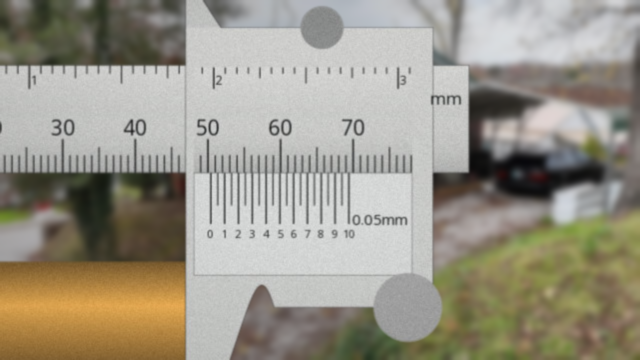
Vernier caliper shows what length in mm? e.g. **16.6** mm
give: **50.4** mm
